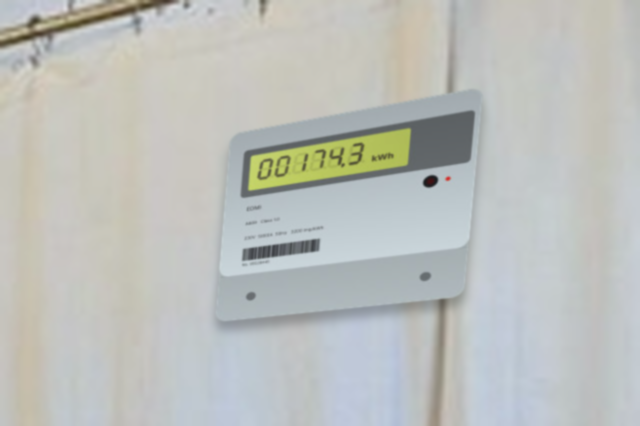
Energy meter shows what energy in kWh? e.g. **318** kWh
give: **174.3** kWh
